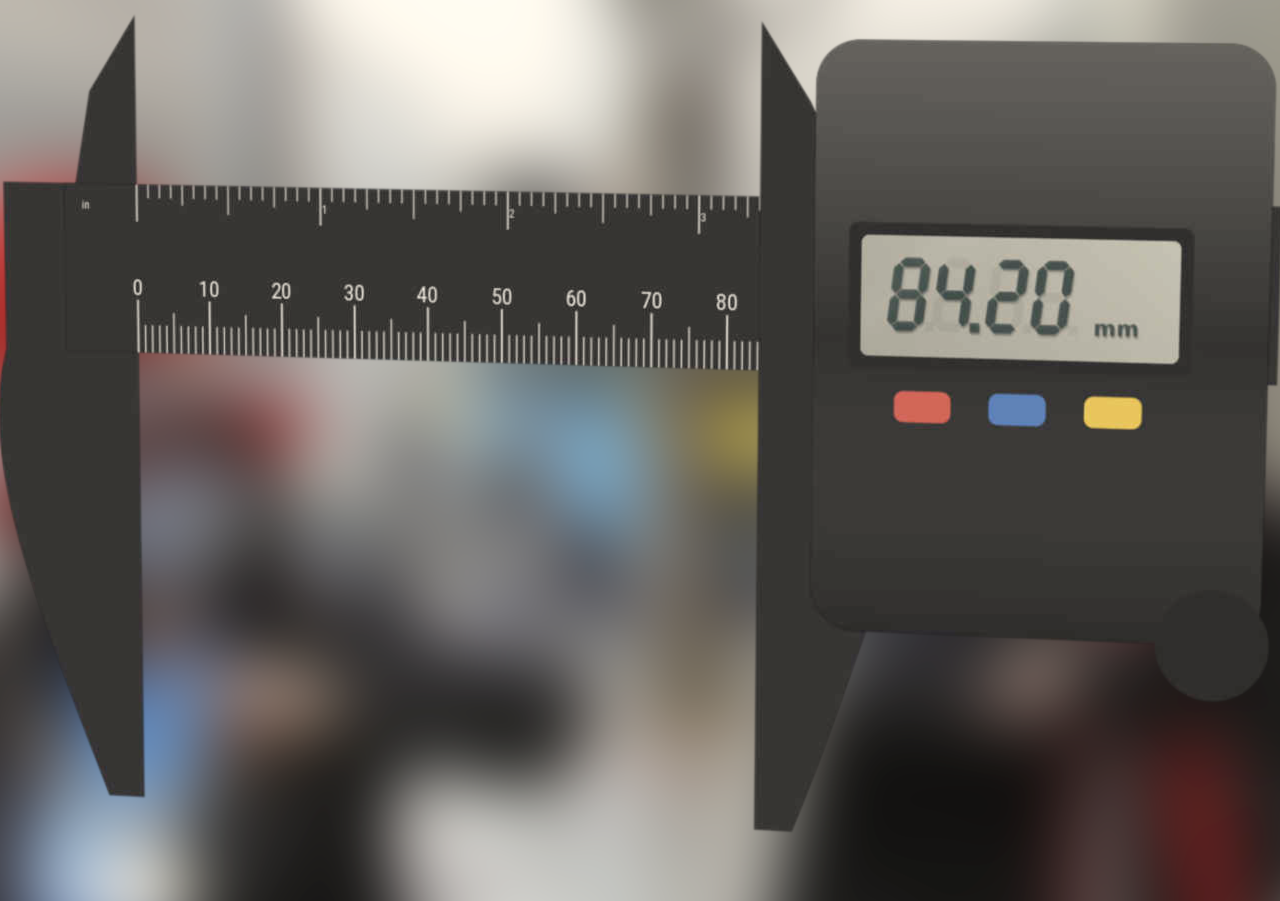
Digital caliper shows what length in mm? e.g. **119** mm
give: **84.20** mm
